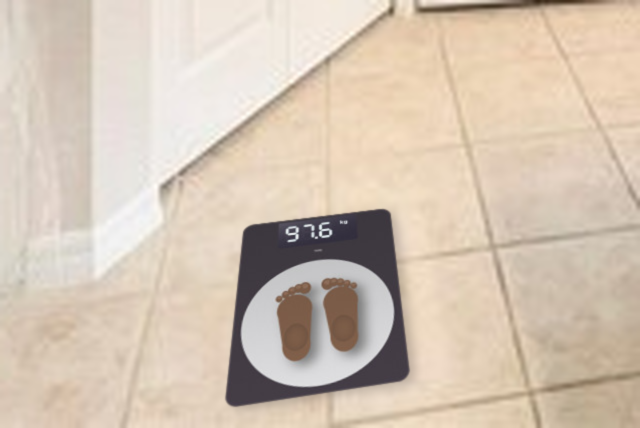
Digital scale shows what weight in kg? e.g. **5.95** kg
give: **97.6** kg
